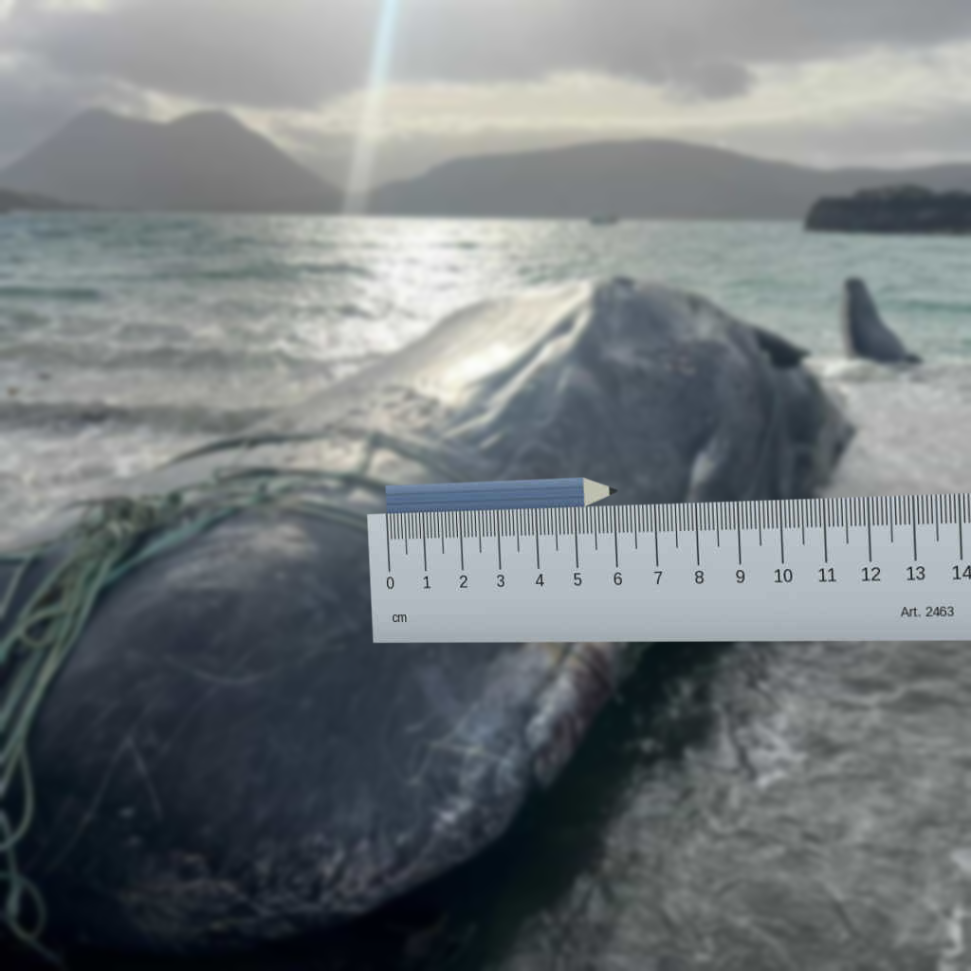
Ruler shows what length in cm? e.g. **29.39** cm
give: **6.1** cm
